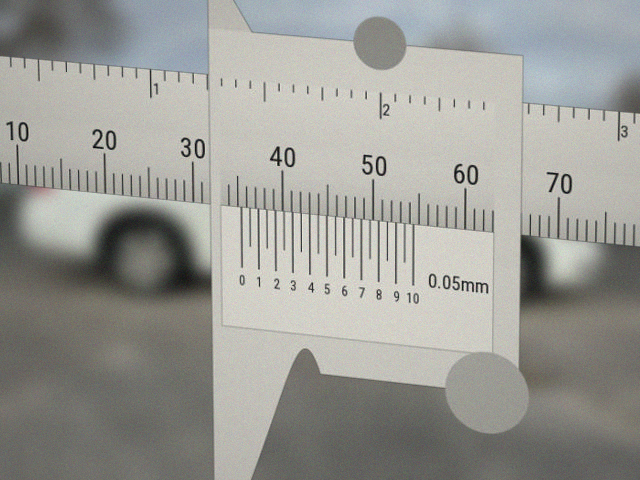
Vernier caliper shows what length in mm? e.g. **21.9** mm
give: **35.4** mm
